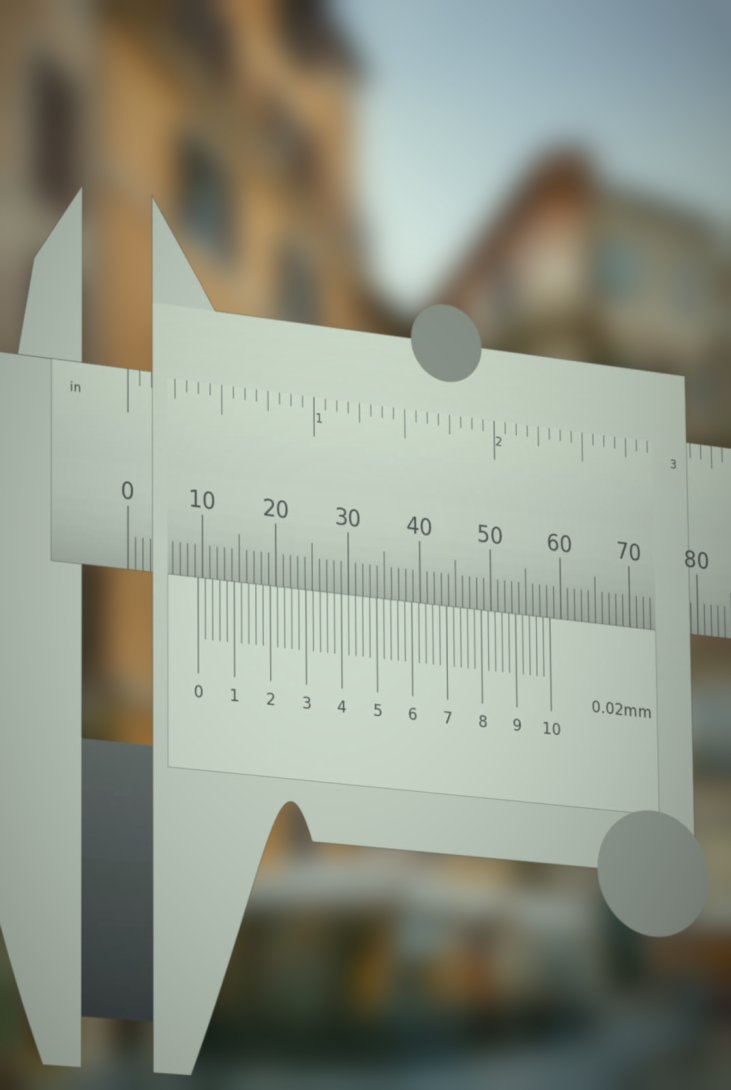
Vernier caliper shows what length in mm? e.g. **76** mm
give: **9.4** mm
